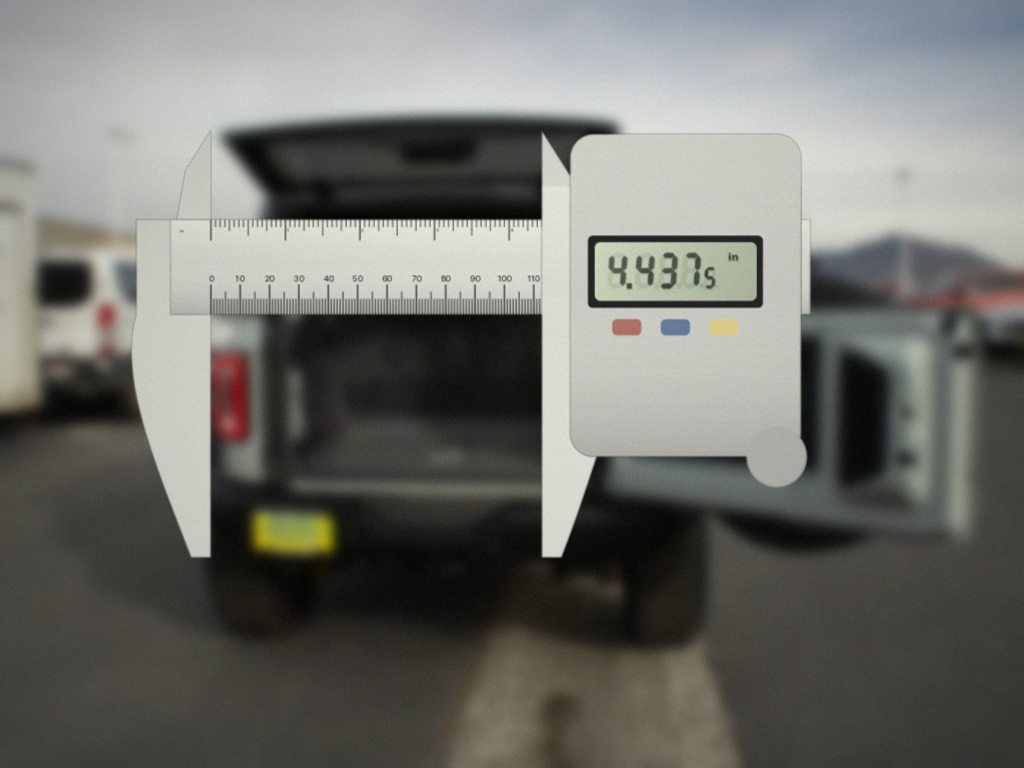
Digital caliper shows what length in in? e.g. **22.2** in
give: **4.4375** in
